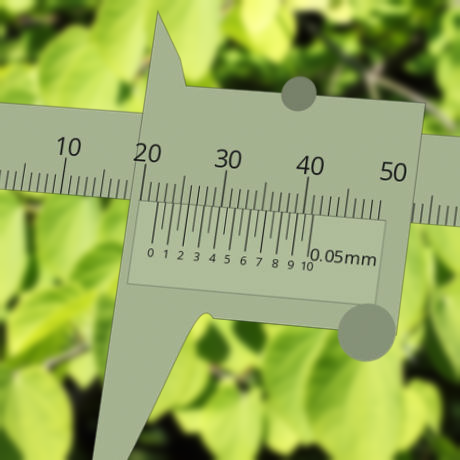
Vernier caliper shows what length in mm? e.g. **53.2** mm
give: **22.2** mm
